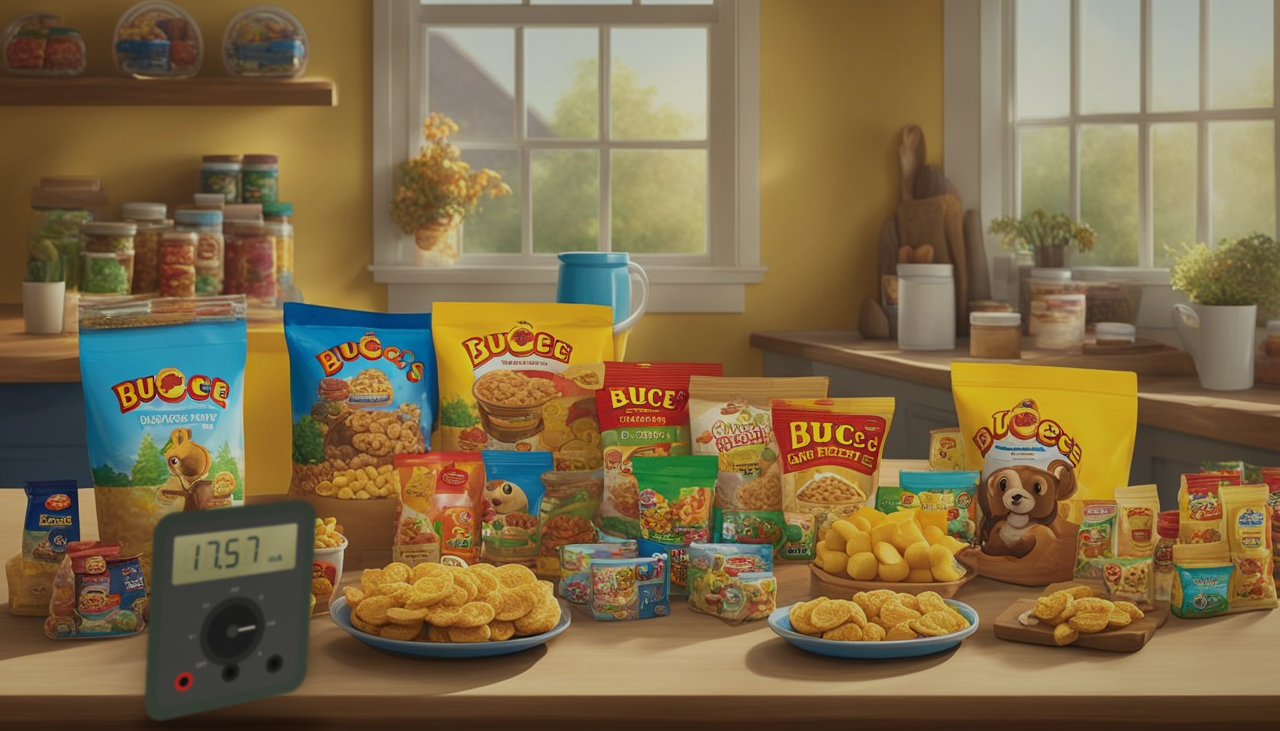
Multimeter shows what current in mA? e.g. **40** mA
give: **17.57** mA
